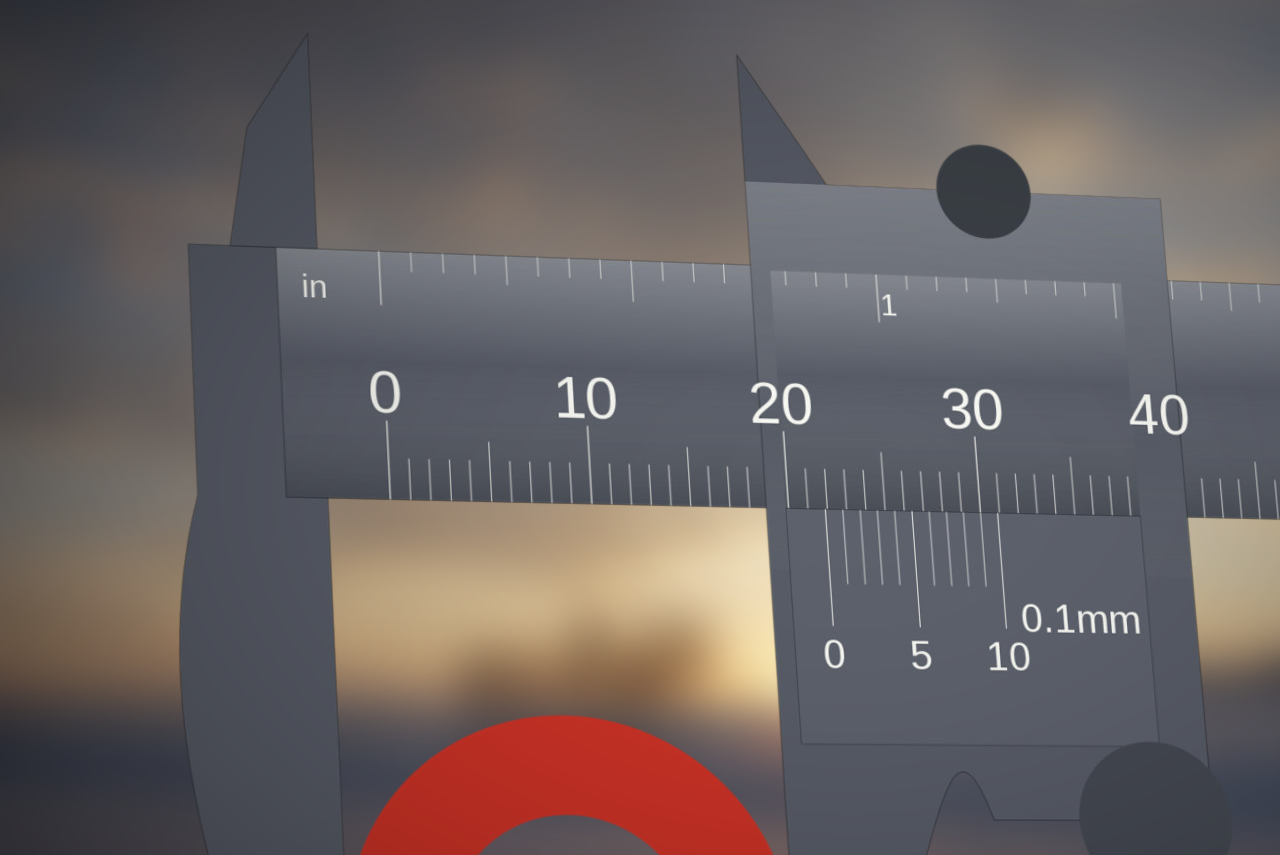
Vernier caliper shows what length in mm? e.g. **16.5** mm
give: **21.9** mm
